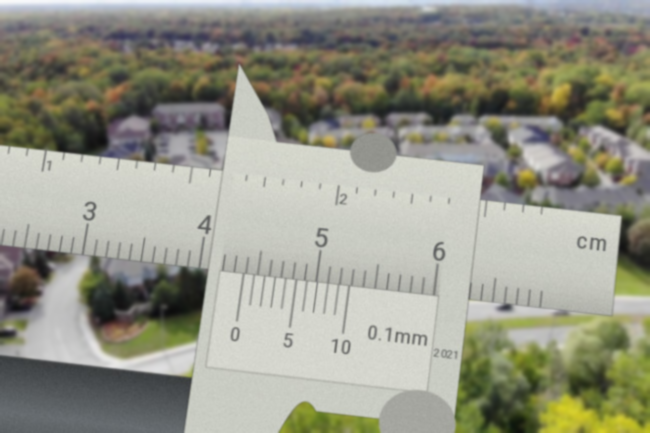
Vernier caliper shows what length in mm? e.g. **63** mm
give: **43.8** mm
